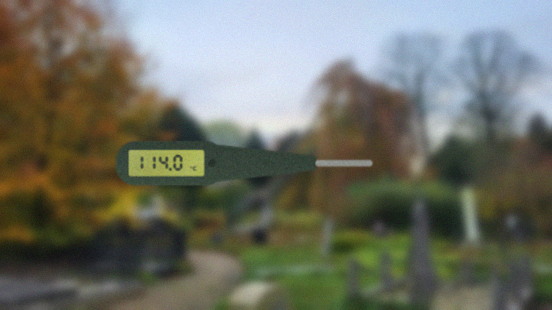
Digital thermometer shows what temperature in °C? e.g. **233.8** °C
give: **114.0** °C
